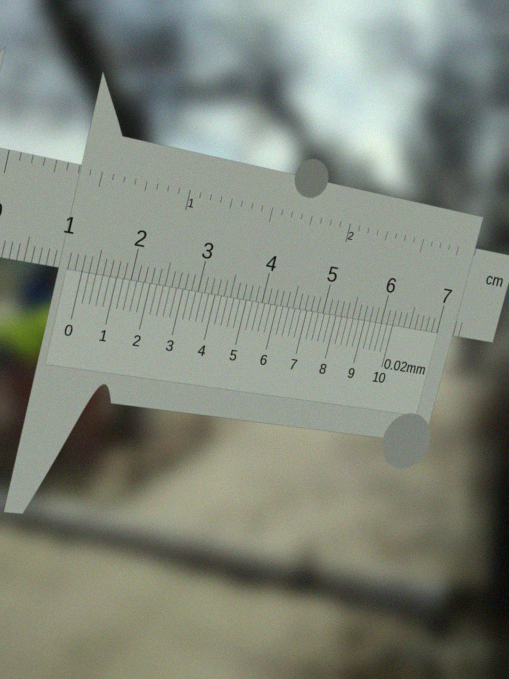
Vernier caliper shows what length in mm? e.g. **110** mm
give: **13.0** mm
